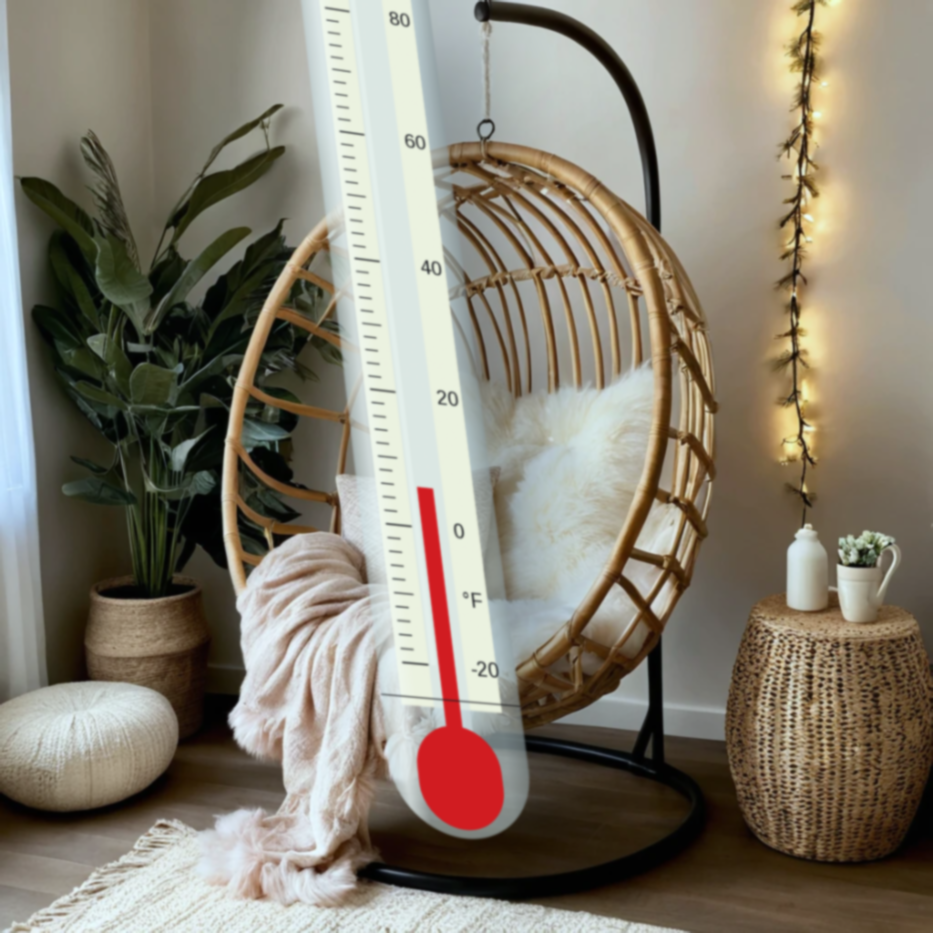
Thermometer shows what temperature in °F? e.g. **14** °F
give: **6** °F
